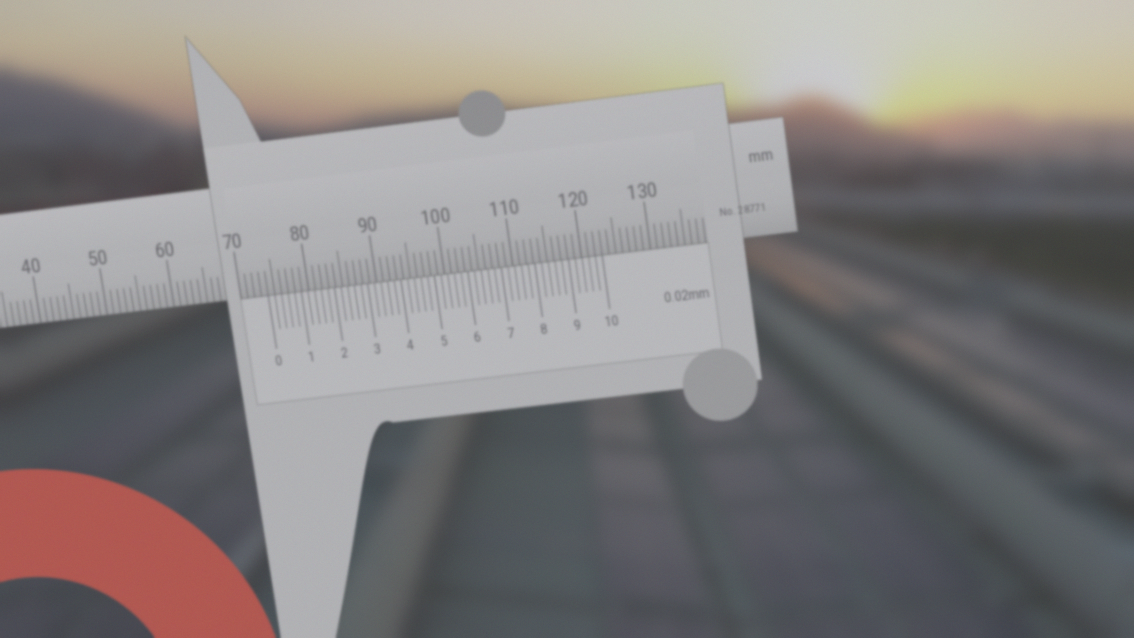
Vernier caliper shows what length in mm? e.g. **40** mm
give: **74.0** mm
